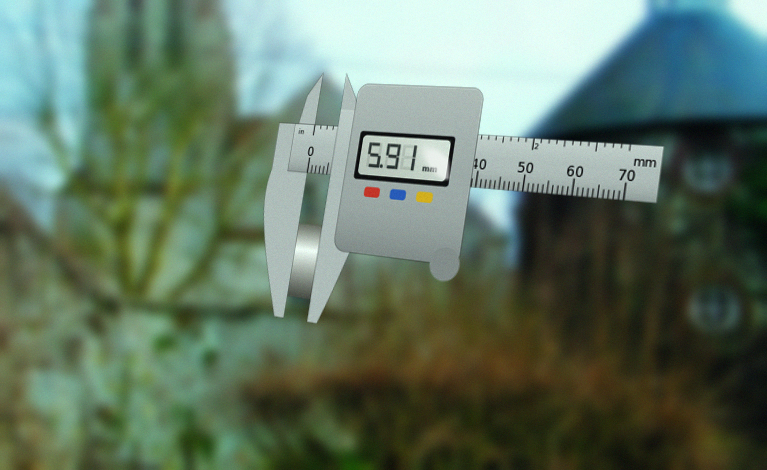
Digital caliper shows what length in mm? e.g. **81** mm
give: **5.91** mm
